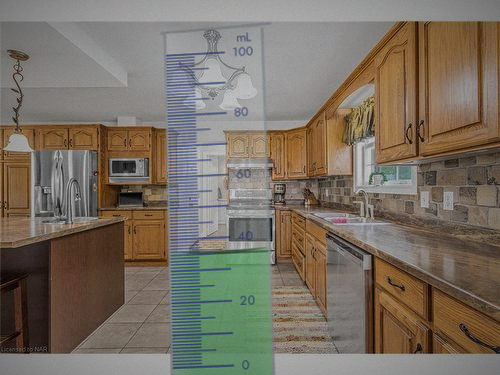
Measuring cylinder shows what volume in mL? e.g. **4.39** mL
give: **35** mL
